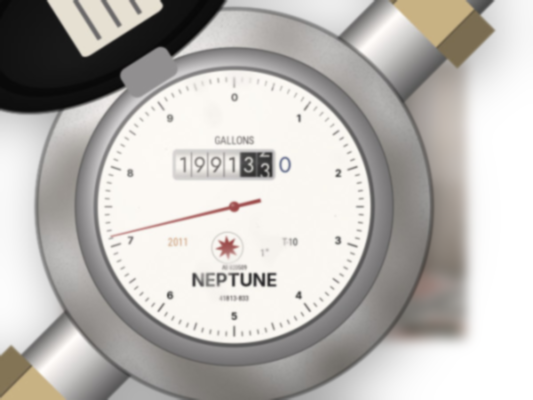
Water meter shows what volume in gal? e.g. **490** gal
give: **1991327.1** gal
